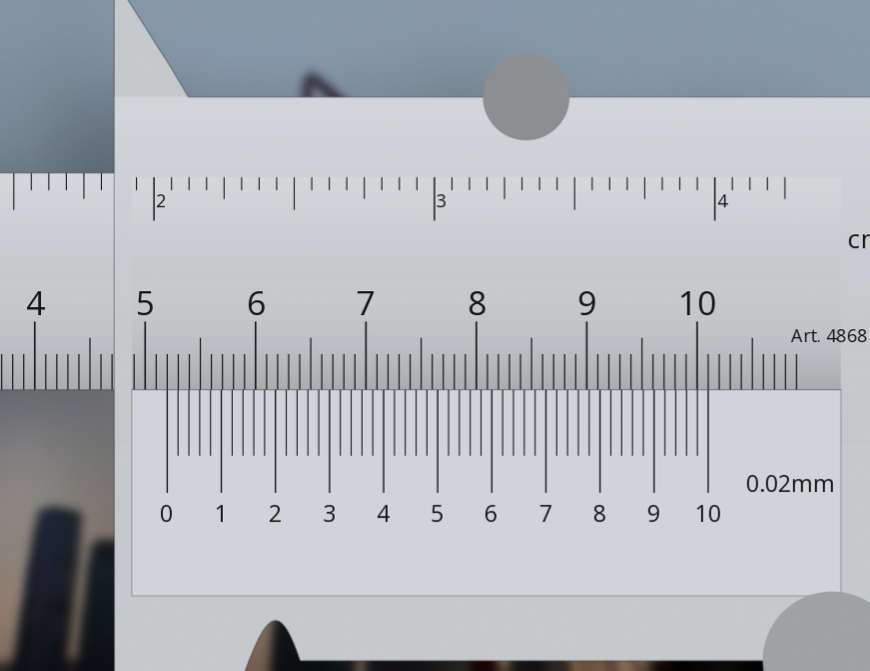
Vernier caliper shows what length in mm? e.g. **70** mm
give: **52.0** mm
